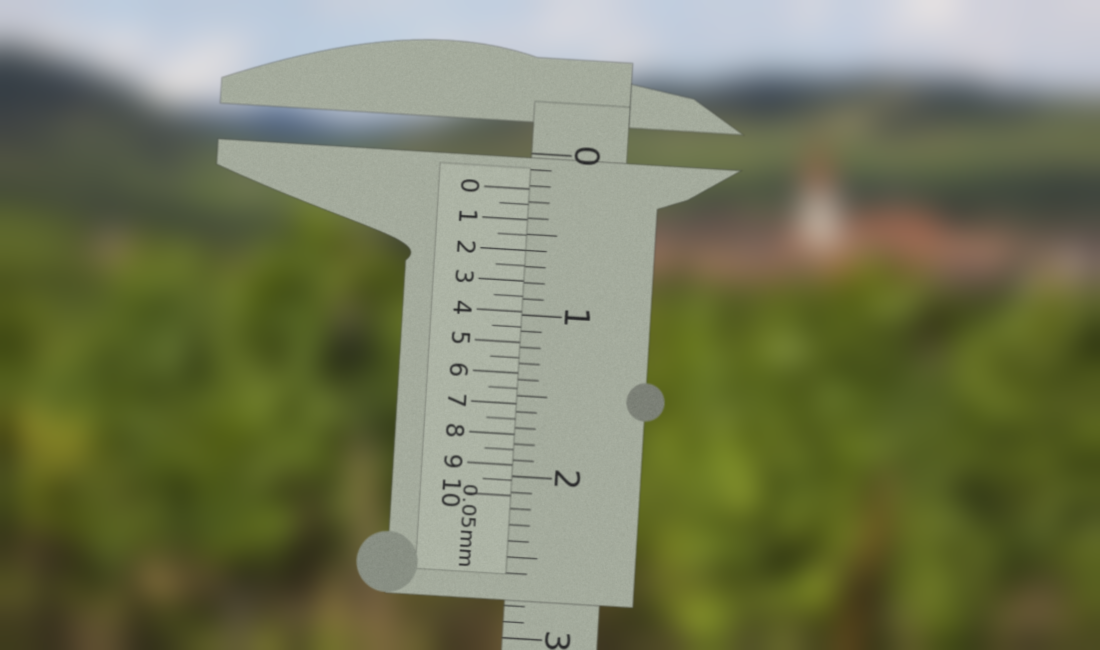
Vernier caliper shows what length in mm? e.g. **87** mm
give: **2.2** mm
